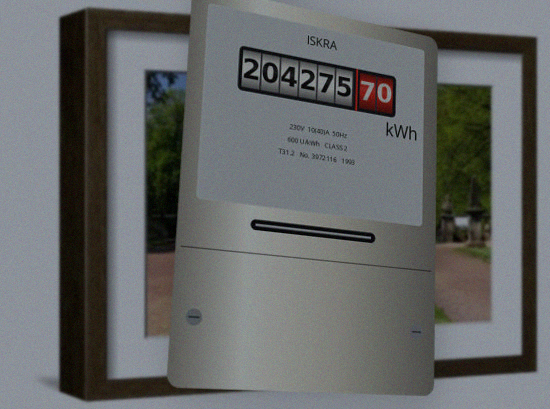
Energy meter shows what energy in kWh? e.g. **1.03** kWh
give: **204275.70** kWh
